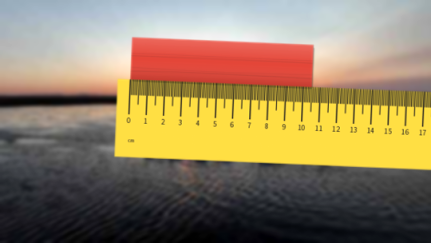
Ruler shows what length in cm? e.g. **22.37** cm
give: **10.5** cm
